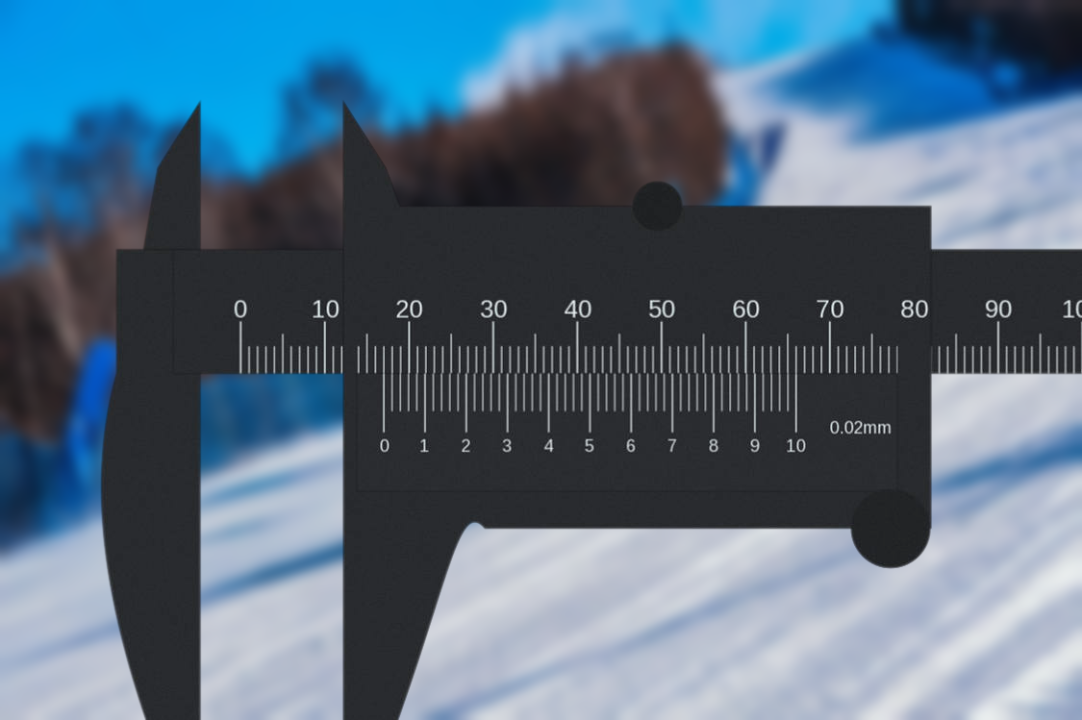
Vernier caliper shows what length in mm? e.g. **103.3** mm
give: **17.0** mm
